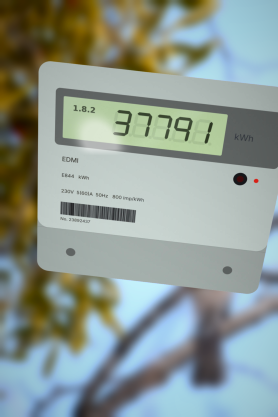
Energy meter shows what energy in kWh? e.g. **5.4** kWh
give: **37791** kWh
